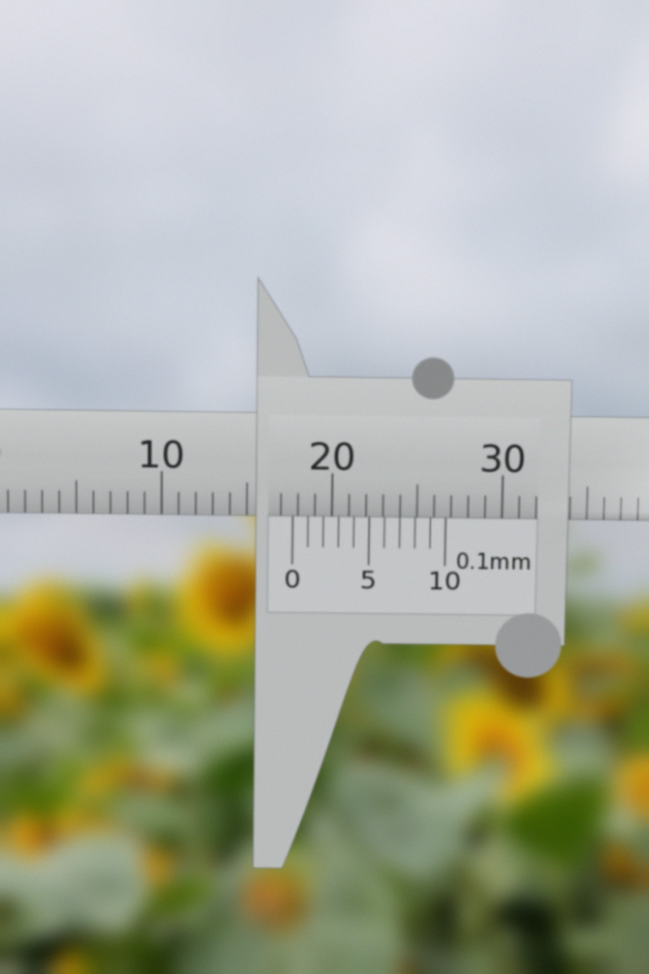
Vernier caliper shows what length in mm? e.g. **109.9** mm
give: **17.7** mm
